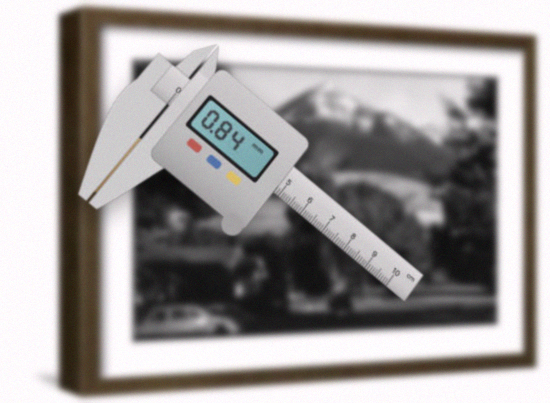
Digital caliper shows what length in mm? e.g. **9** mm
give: **0.84** mm
